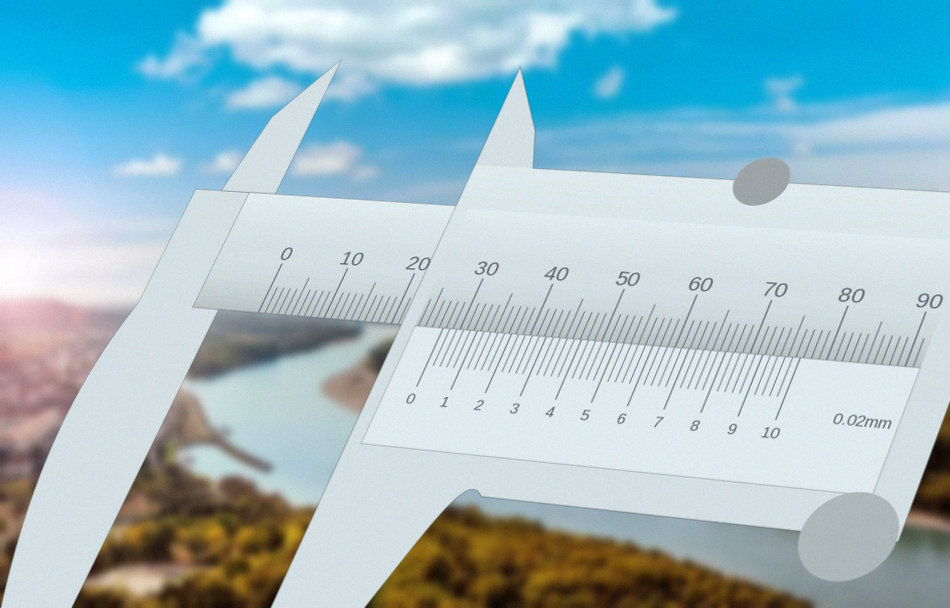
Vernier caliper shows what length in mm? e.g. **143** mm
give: **27.6** mm
